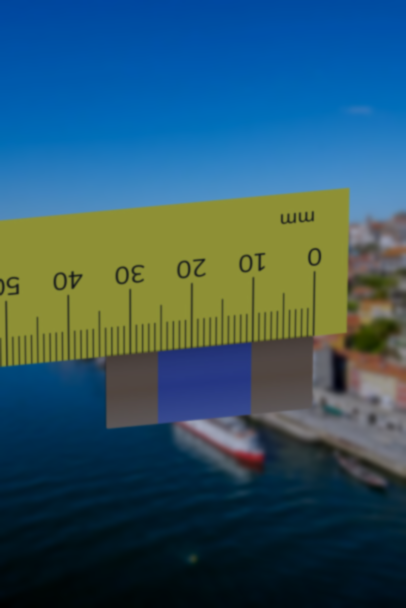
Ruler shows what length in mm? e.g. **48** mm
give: **34** mm
